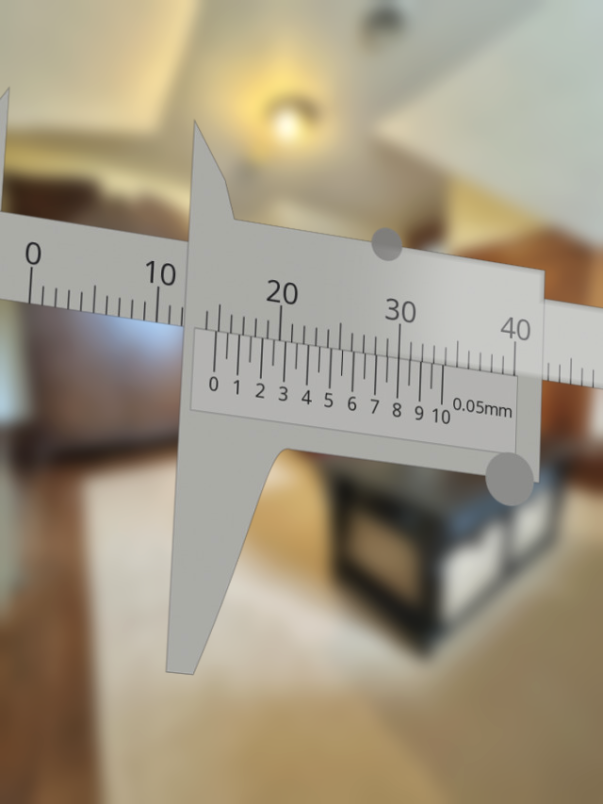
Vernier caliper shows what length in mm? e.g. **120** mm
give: **14.8** mm
